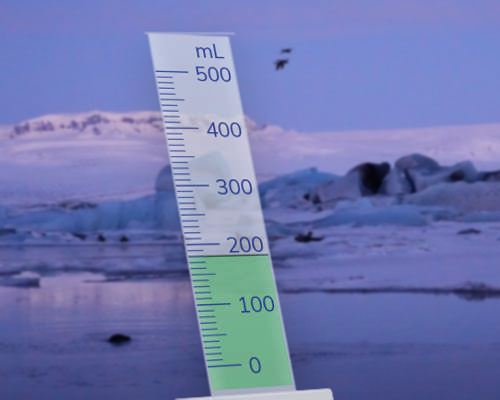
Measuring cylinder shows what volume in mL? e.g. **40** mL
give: **180** mL
